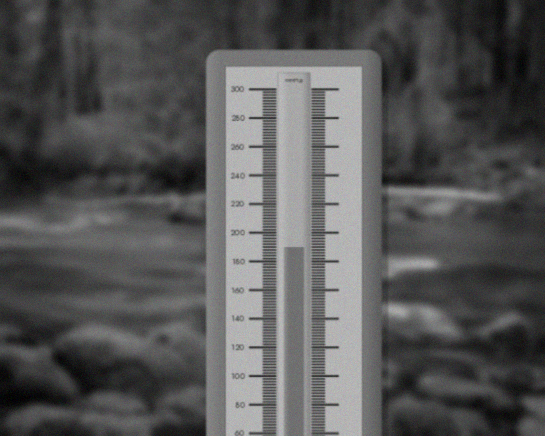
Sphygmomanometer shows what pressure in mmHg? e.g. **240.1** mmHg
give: **190** mmHg
